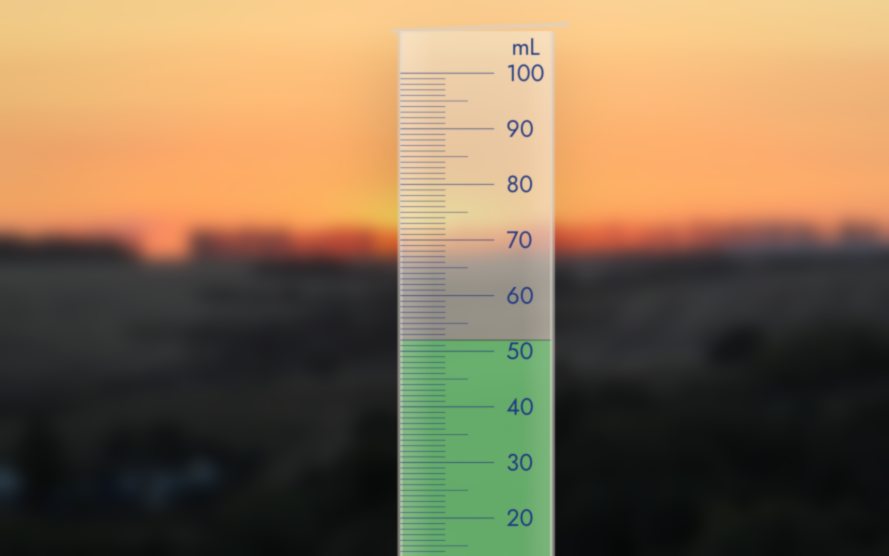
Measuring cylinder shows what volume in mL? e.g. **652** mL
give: **52** mL
